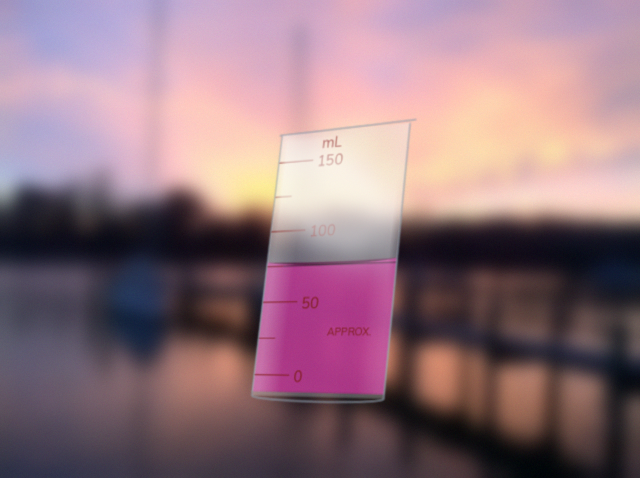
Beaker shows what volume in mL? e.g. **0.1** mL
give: **75** mL
